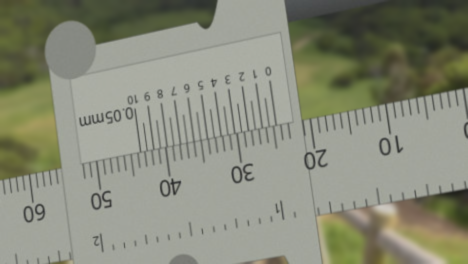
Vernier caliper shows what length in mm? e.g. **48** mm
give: **24.6** mm
